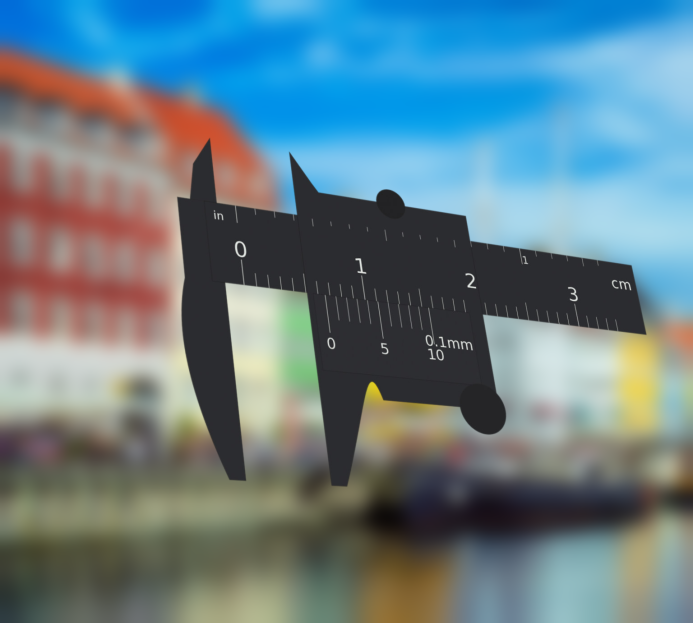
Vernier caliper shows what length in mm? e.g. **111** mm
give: **6.6** mm
